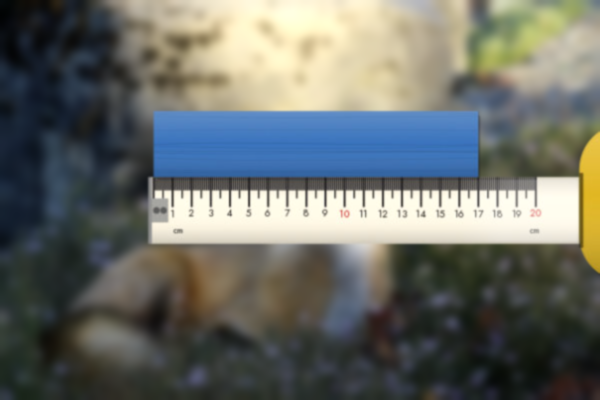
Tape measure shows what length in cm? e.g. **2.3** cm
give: **17** cm
